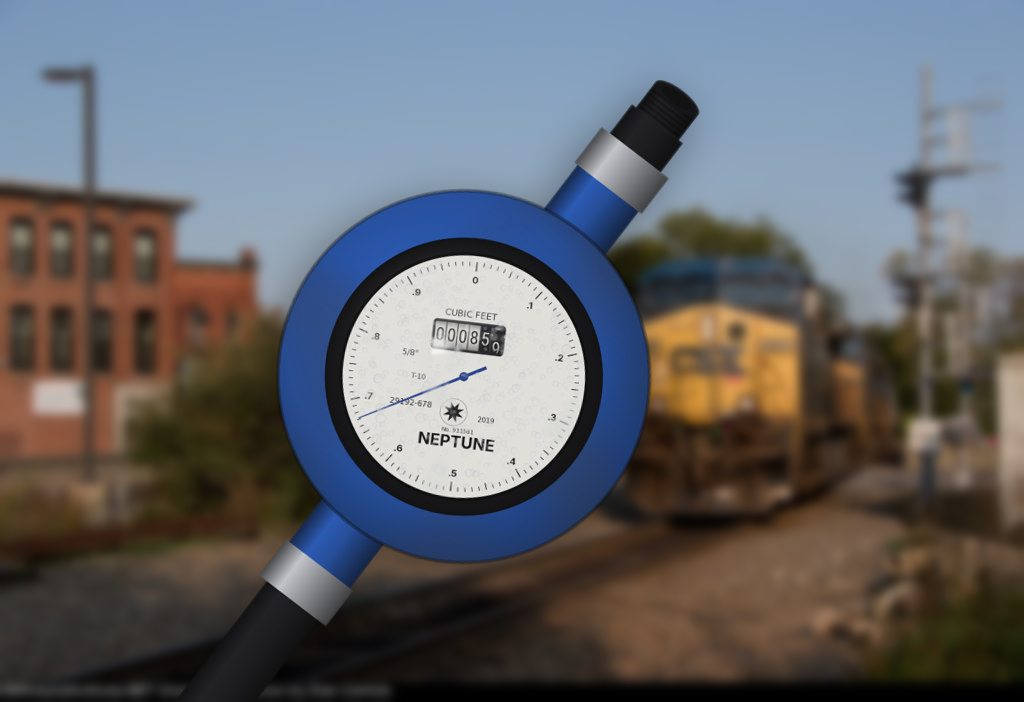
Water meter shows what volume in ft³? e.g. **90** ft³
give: **858.67** ft³
